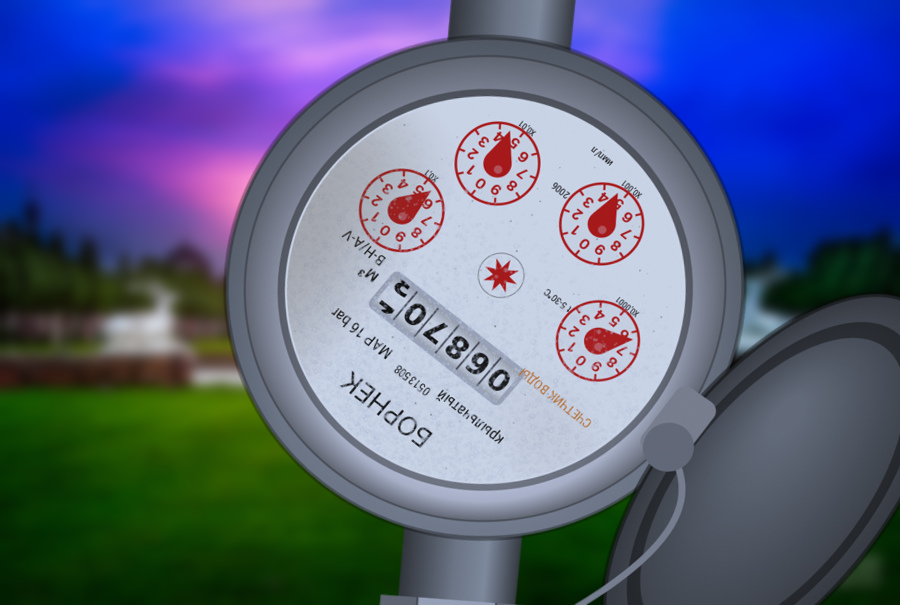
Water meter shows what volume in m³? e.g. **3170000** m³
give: **68702.5446** m³
